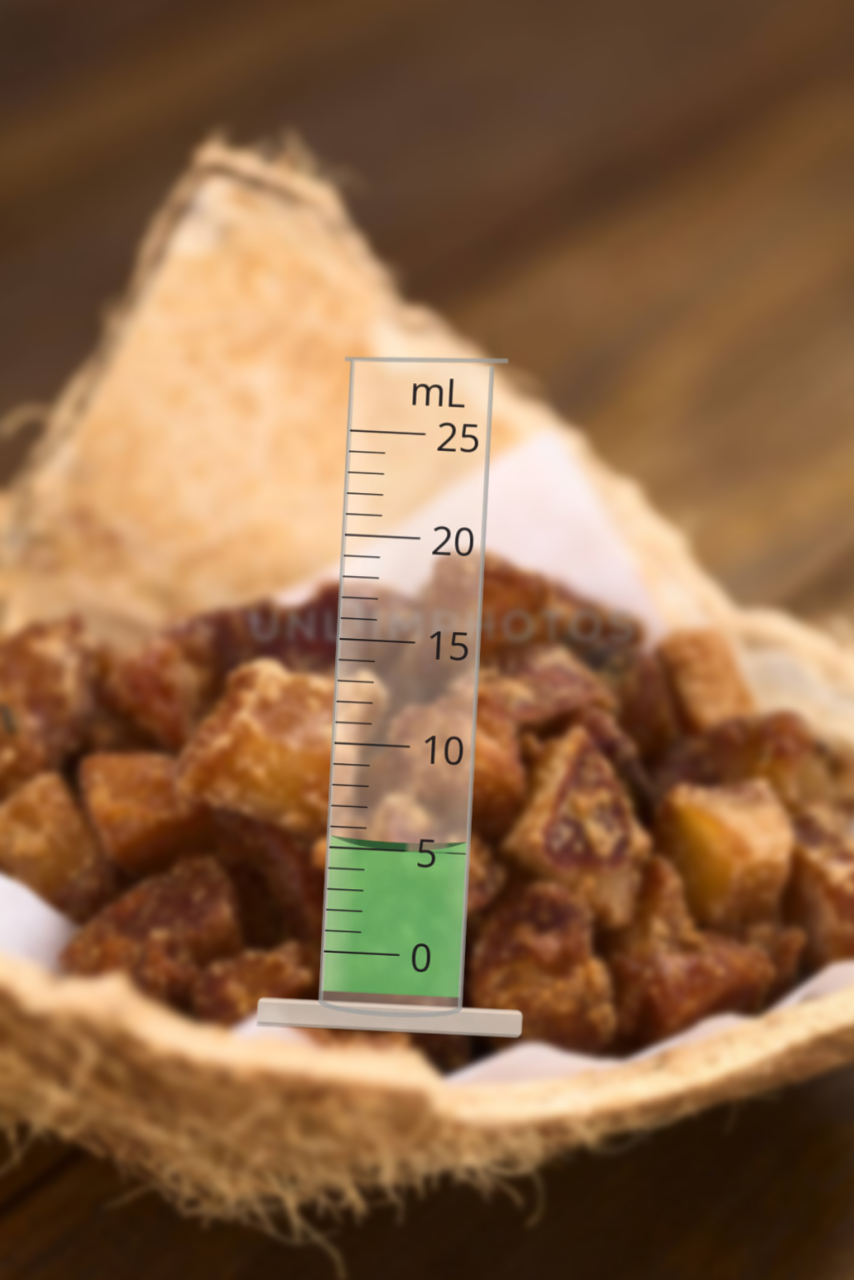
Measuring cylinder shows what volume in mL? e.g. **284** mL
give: **5** mL
